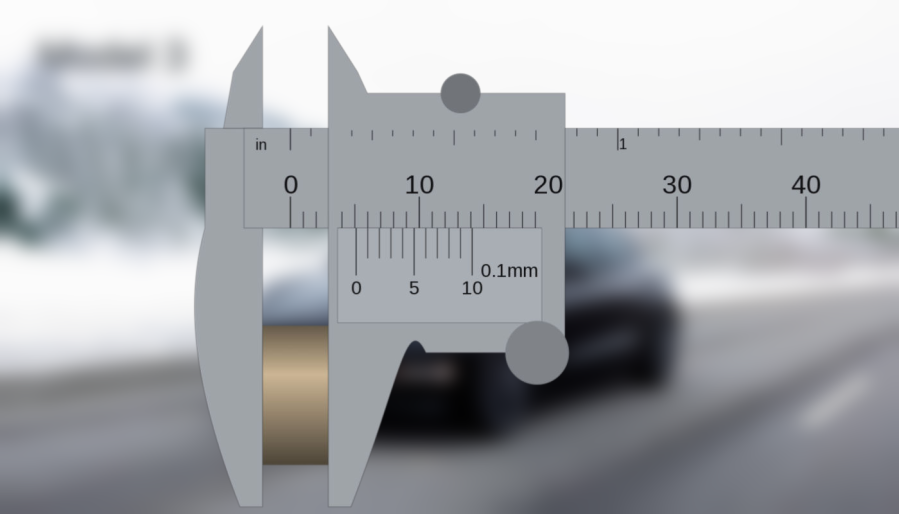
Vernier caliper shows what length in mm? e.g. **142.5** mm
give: **5.1** mm
